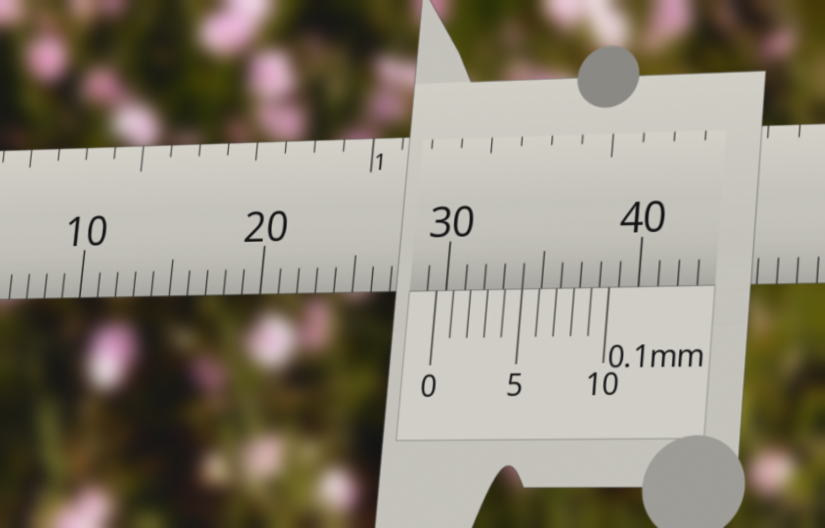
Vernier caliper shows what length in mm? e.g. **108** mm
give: **29.5** mm
